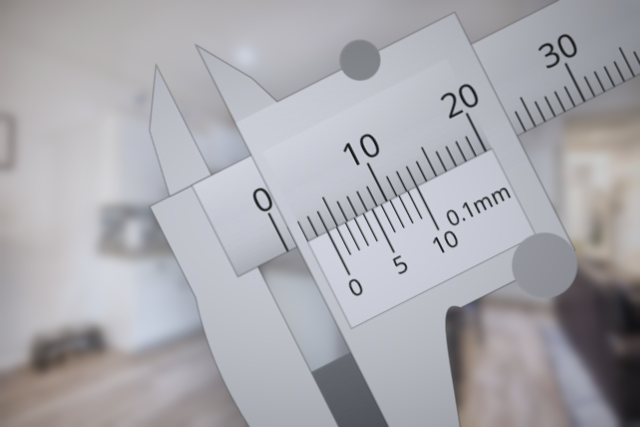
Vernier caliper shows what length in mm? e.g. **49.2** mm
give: **4.0** mm
